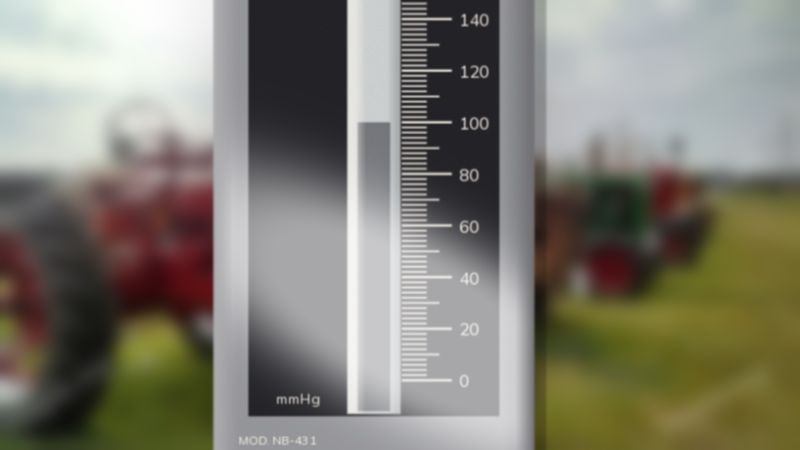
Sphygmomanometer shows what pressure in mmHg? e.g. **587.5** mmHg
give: **100** mmHg
